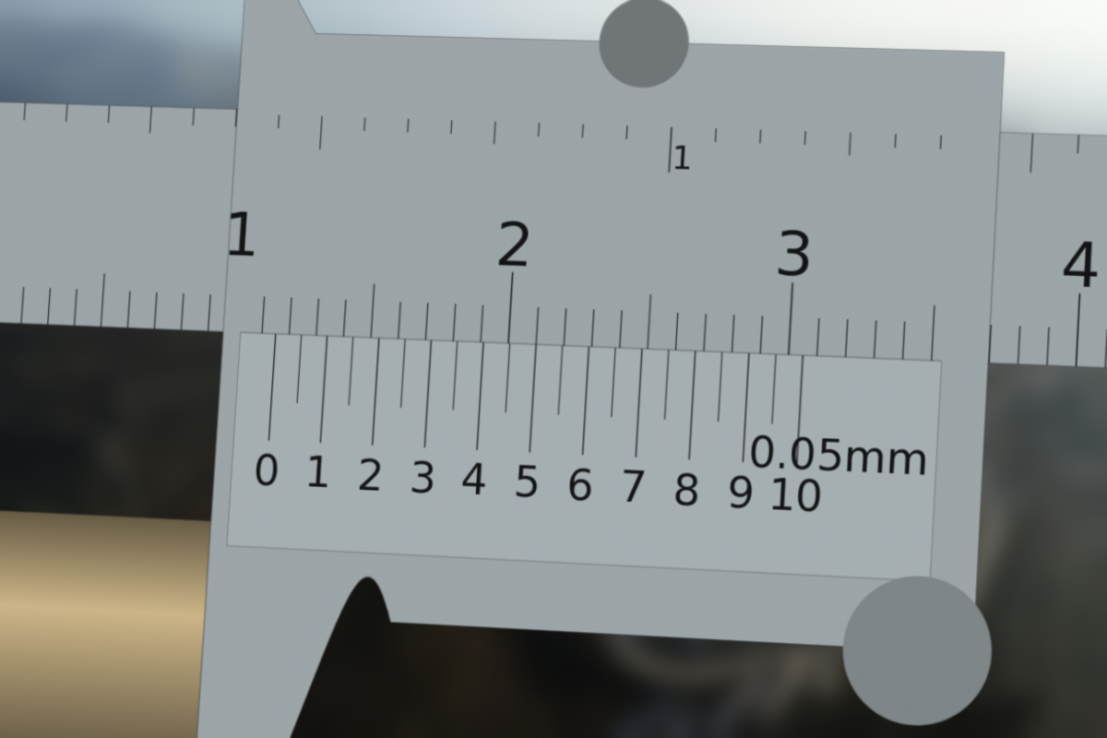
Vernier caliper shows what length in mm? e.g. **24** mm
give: **11.50** mm
